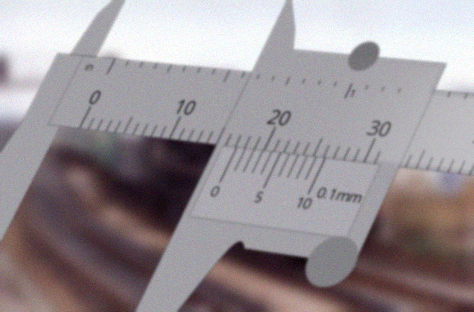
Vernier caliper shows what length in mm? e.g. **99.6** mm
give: **17.2** mm
